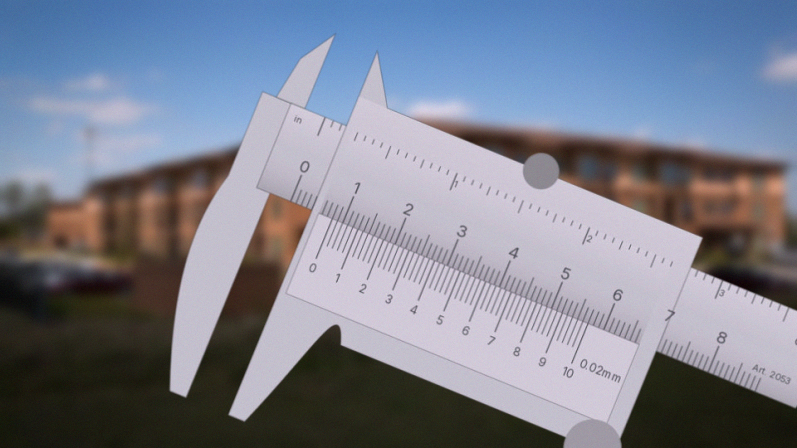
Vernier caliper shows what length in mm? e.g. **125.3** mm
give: **8.0** mm
